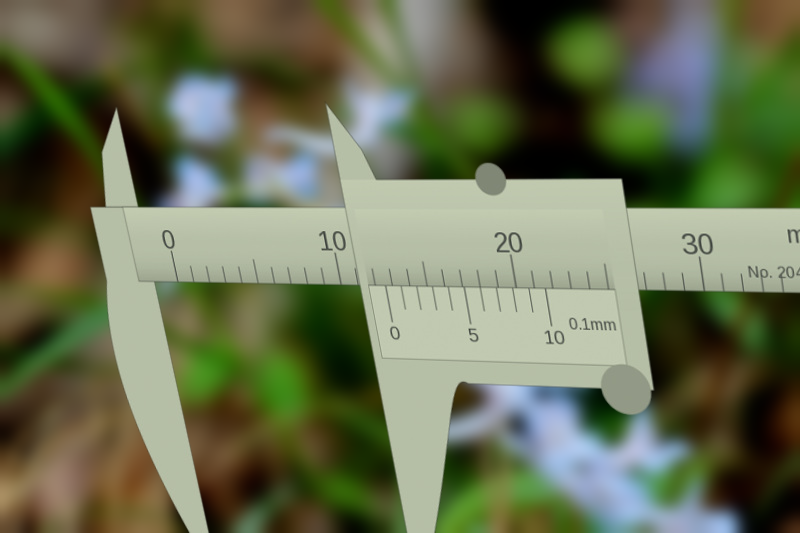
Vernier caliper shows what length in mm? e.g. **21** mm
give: **12.6** mm
